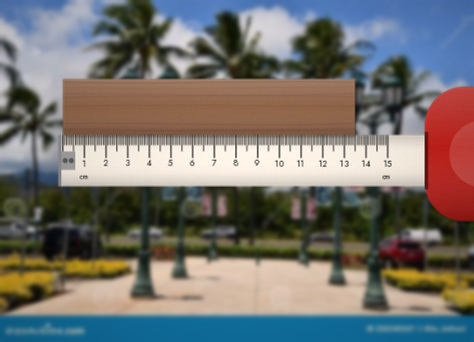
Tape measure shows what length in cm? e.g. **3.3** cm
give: **13.5** cm
